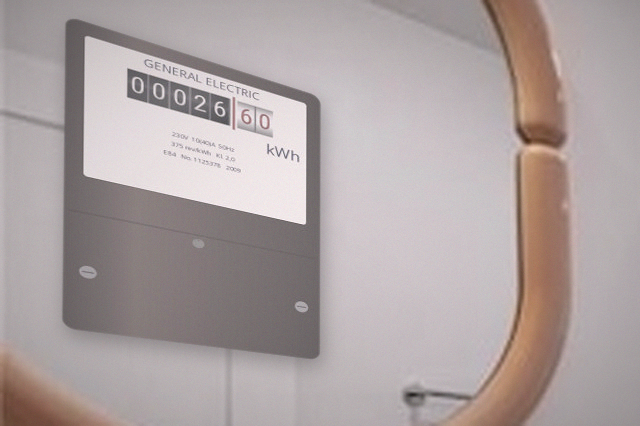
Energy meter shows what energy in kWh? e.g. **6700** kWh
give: **26.60** kWh
